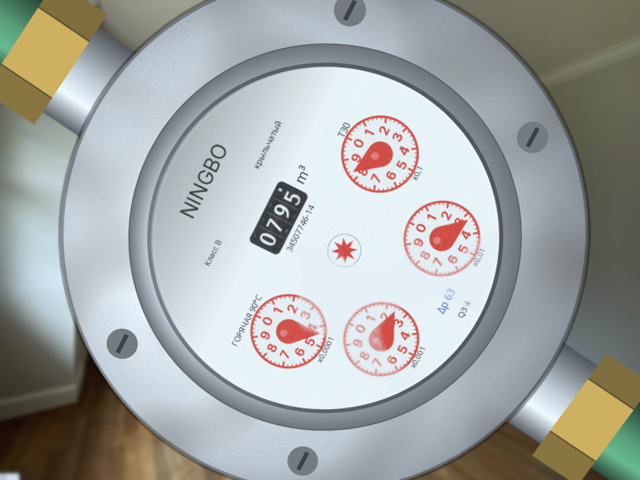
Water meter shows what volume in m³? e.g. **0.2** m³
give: **794.8324** m³
